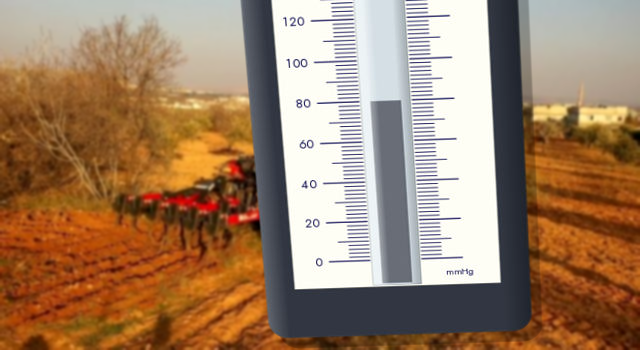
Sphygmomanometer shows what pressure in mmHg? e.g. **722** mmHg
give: **80** mmHg
